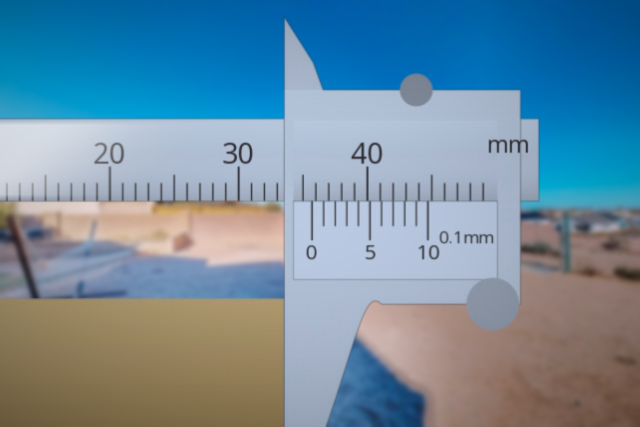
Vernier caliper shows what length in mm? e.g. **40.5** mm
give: **35.7** mm
